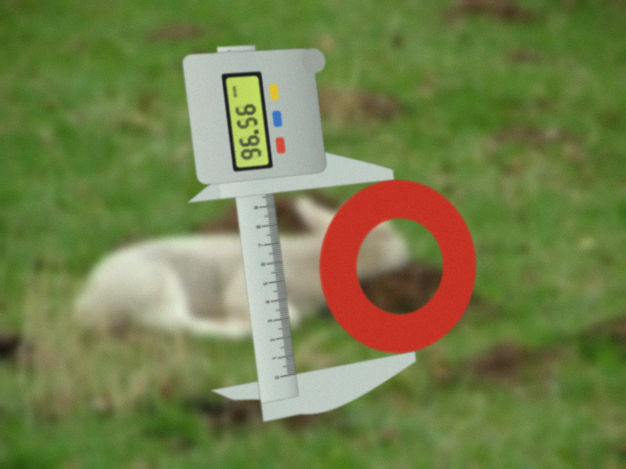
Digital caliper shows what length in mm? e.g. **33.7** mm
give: **96.56** mm
